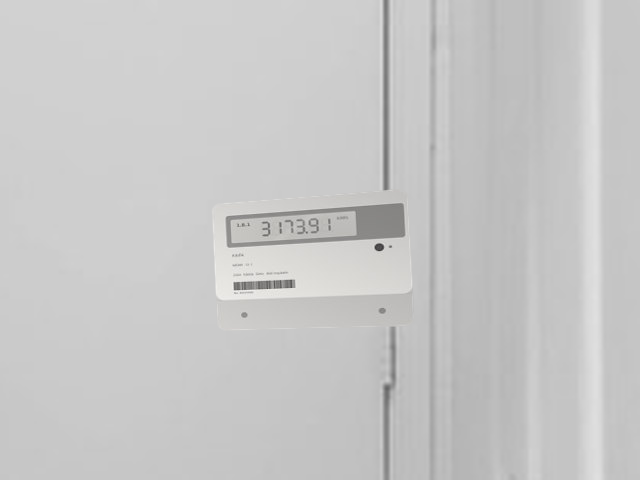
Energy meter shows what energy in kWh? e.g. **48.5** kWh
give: **3173.91** kWh
